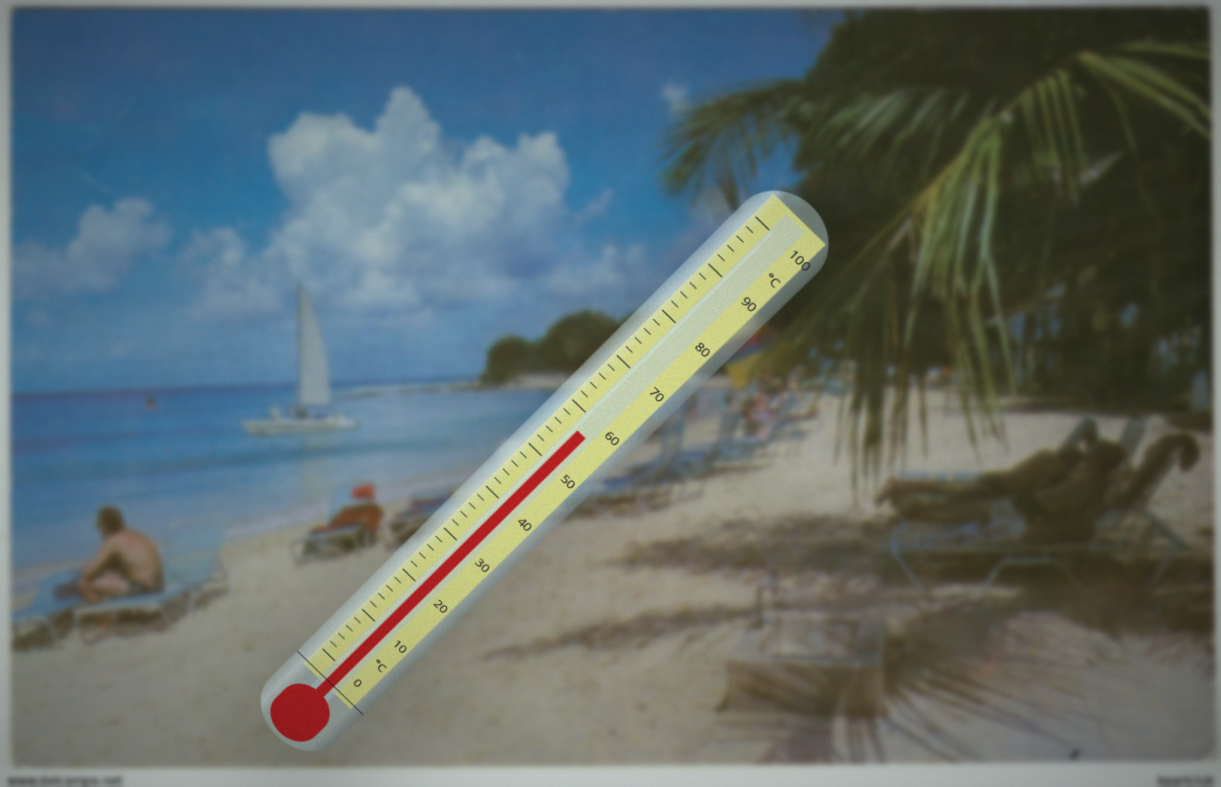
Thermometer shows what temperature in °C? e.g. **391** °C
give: **57** °C
